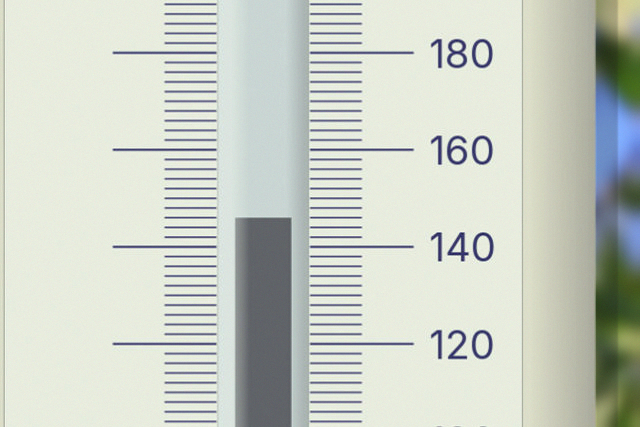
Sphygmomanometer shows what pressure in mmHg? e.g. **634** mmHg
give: **146** mmHg
